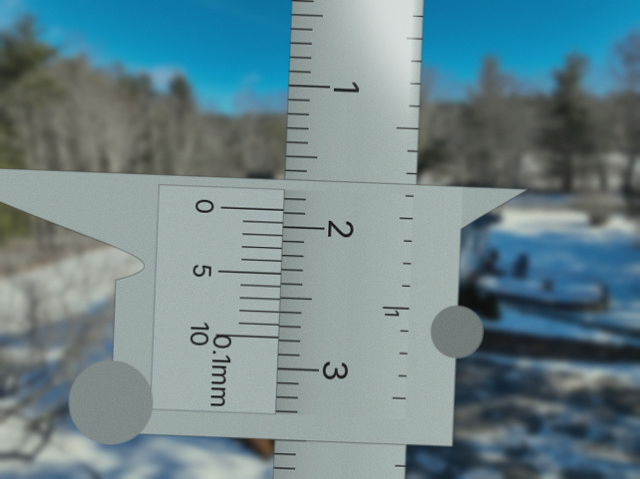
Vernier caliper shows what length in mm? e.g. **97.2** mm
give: **18.8** mm
